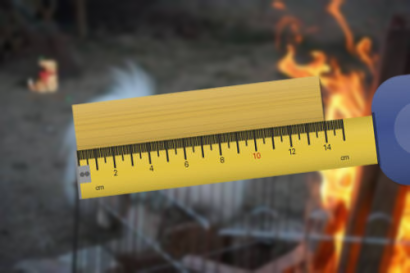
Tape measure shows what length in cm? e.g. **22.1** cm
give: **14** cm
